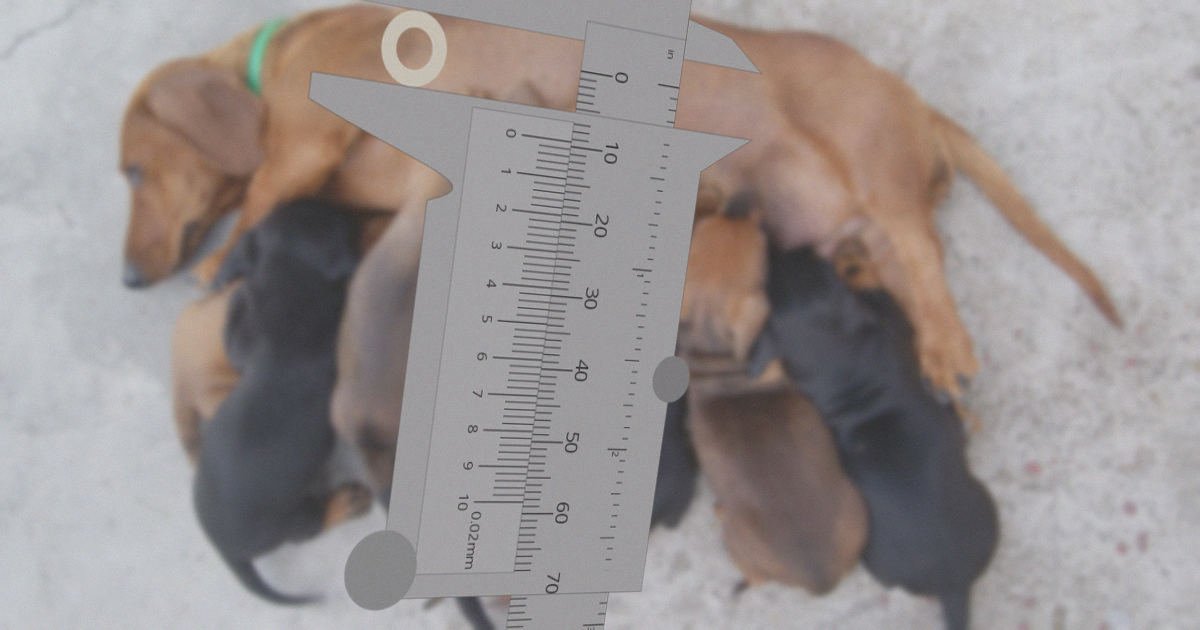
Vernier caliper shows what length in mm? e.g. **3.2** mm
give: **9.4** mm
